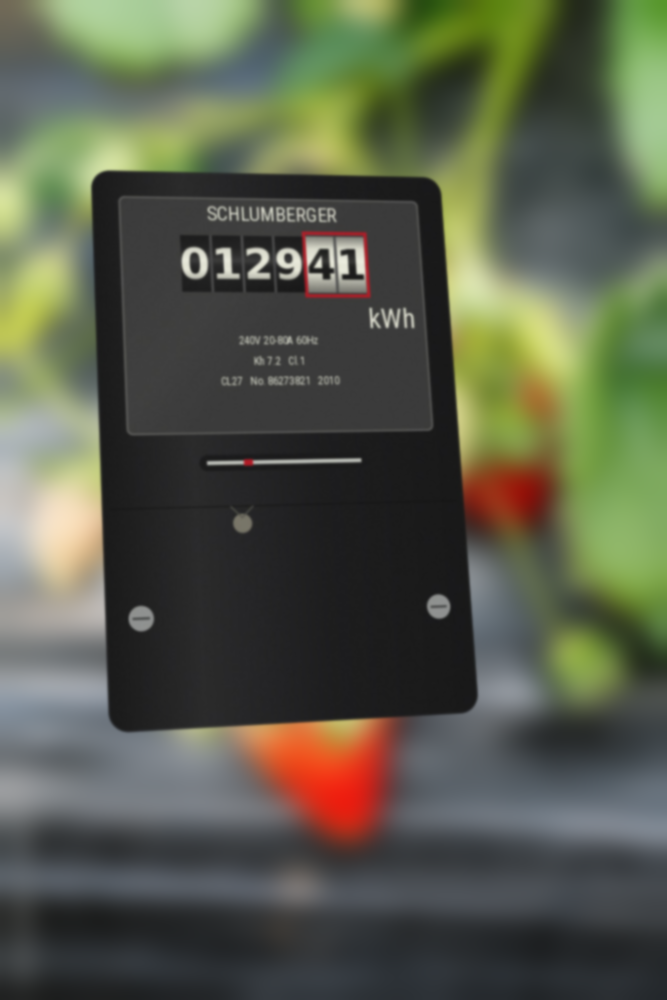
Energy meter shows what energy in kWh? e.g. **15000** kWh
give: **129.41** kWh
